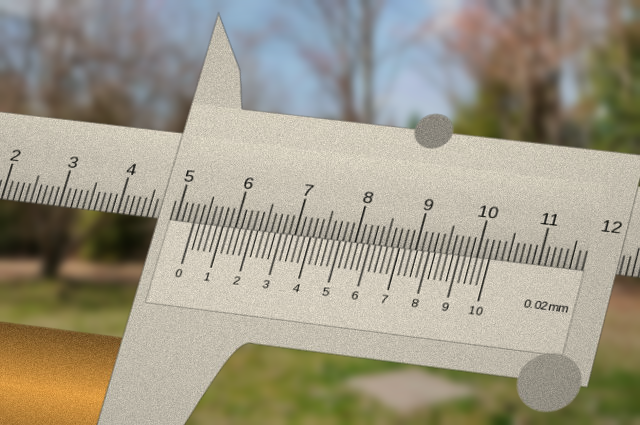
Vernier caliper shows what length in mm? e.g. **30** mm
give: **53.0** mm
